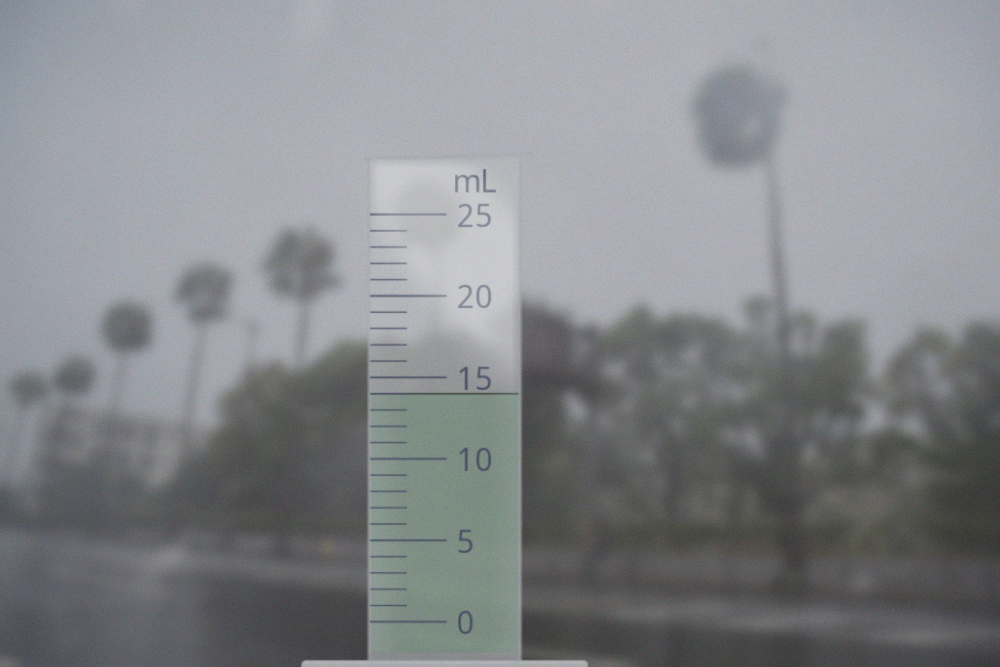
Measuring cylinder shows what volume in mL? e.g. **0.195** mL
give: **14** mL
